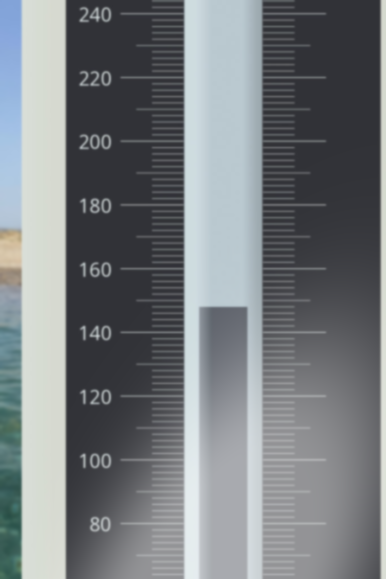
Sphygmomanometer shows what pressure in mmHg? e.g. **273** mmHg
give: **148** mmHg
